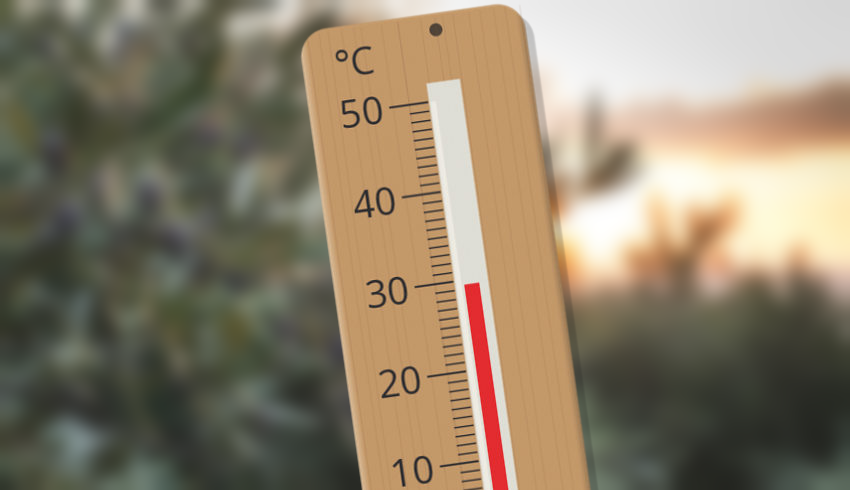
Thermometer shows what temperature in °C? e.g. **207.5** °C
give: **29.5** °C
